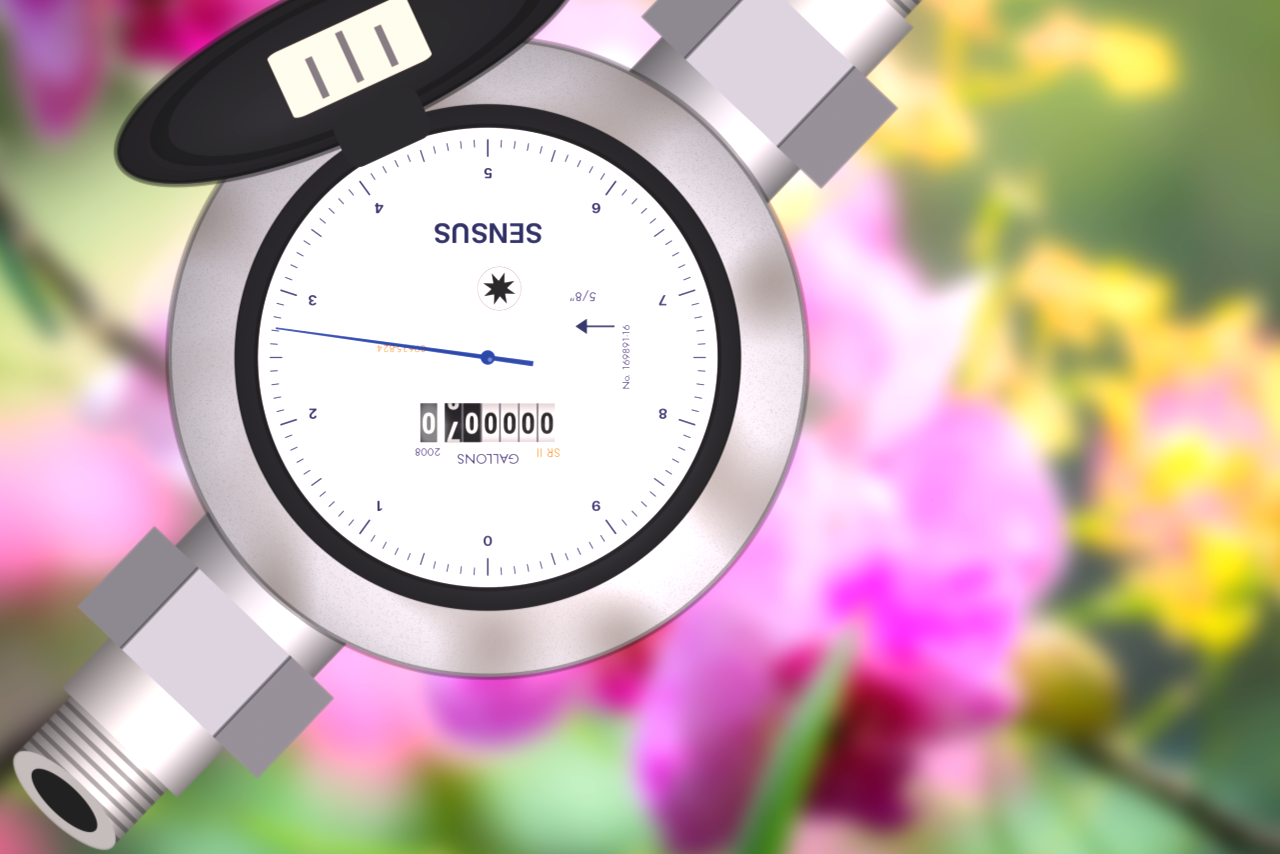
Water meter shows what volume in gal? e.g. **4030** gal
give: **72.7** gal
